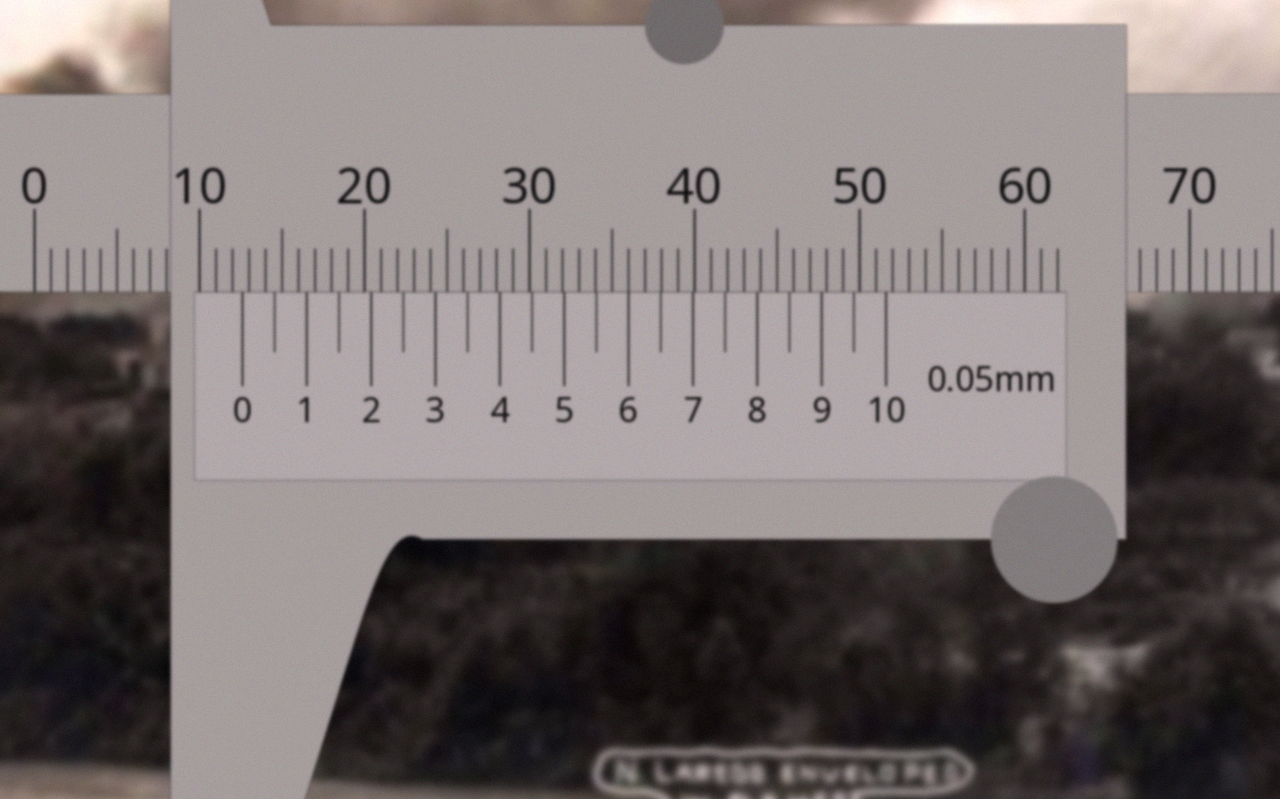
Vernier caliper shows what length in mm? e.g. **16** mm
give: **12.6** mm
